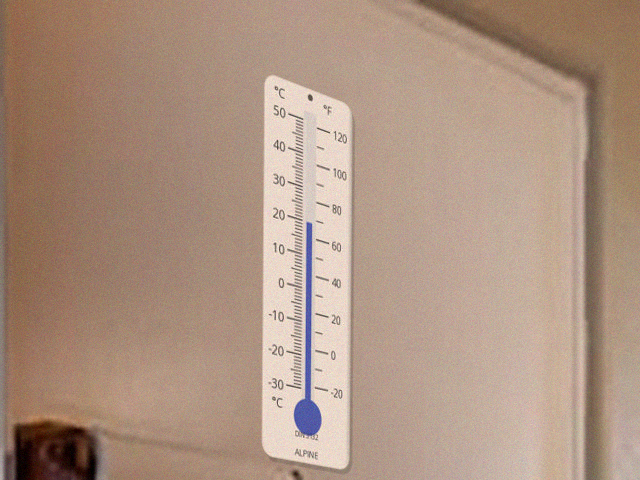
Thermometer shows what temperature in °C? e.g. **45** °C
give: **20** °C
